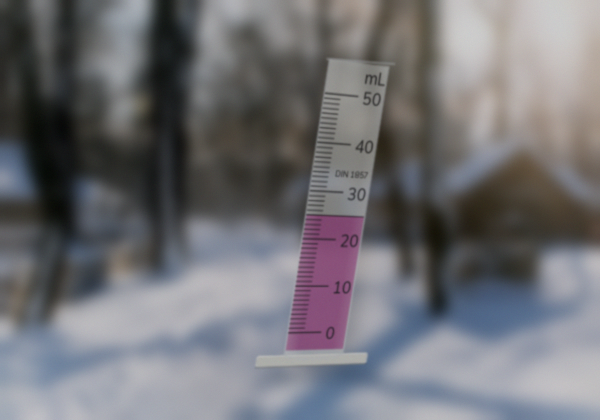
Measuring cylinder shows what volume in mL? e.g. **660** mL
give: **25** mL
